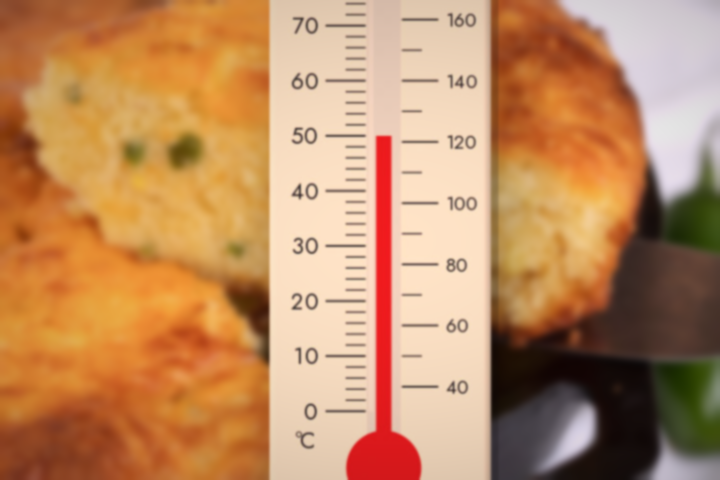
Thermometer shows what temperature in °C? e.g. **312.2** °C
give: **50** °C
